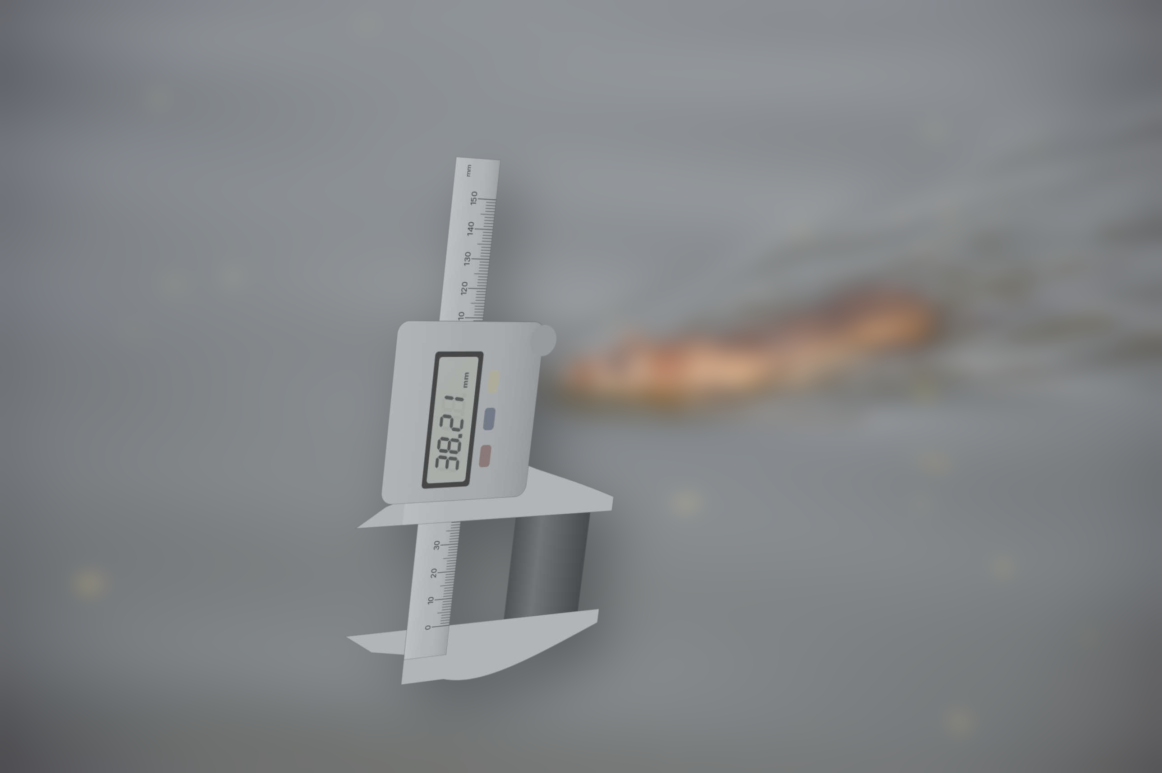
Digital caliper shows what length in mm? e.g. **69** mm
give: **38.21** mm
